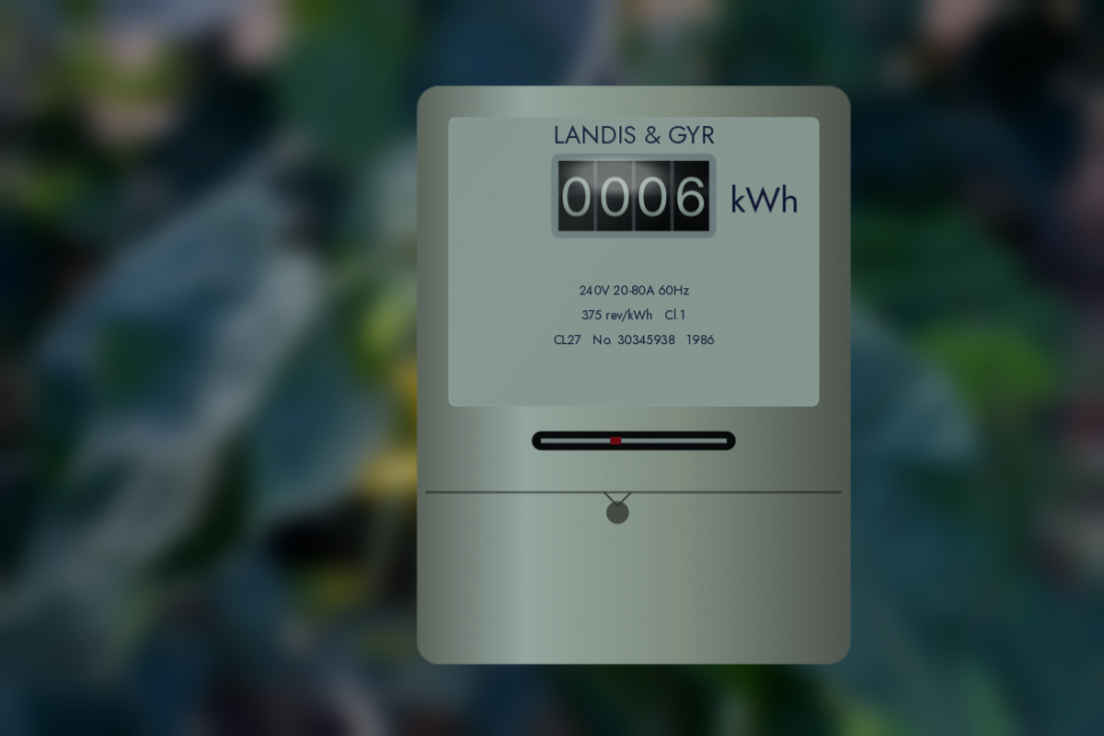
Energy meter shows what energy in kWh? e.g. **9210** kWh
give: **6** kWh
